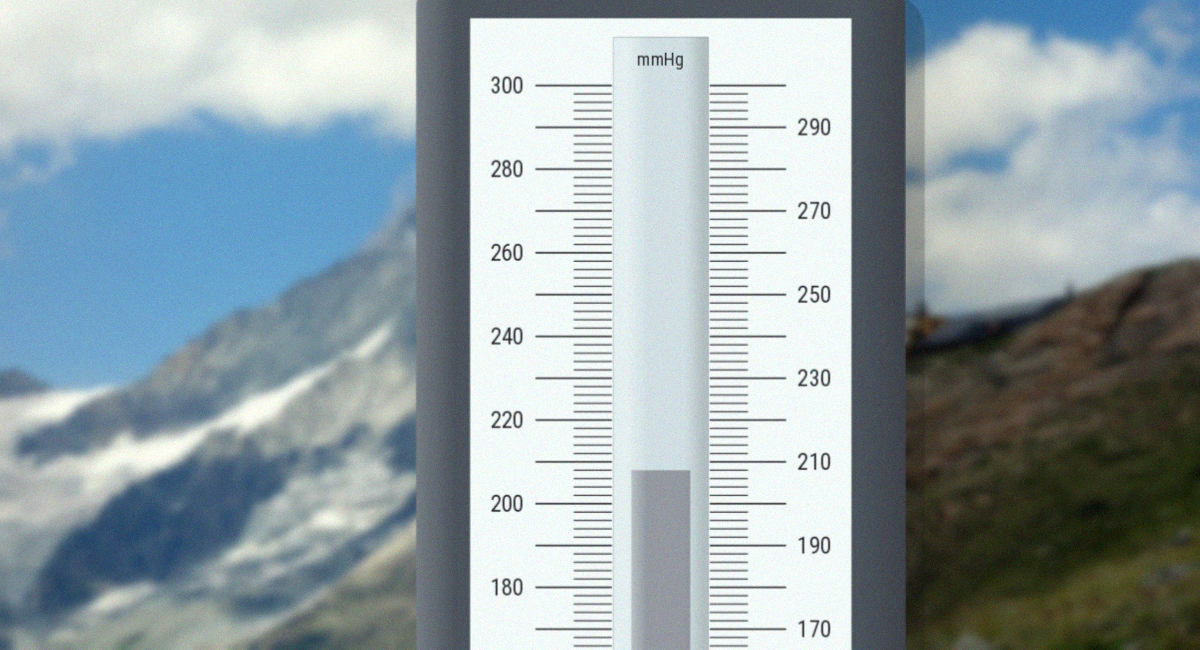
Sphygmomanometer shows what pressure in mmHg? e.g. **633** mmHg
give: **208** mmHg
